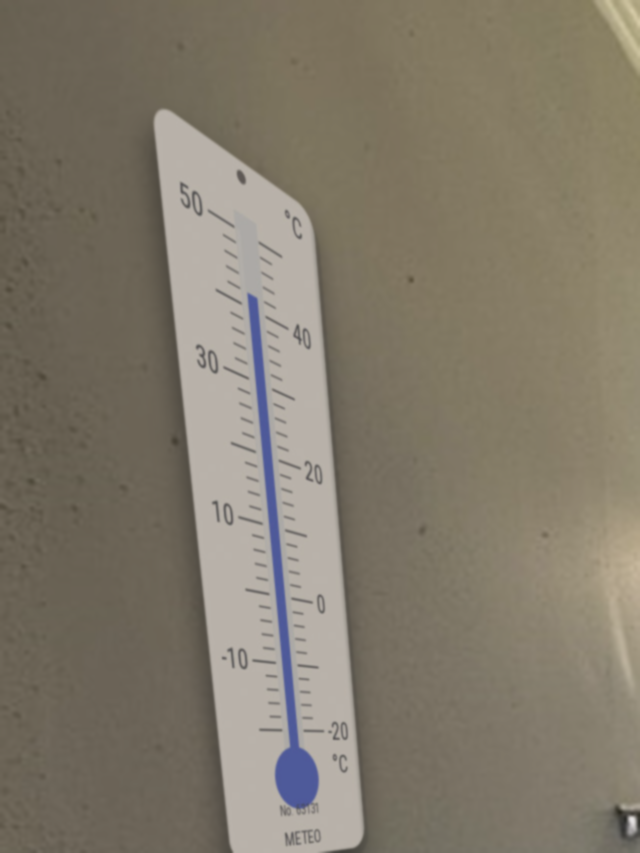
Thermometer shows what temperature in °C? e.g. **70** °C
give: **42** °C
